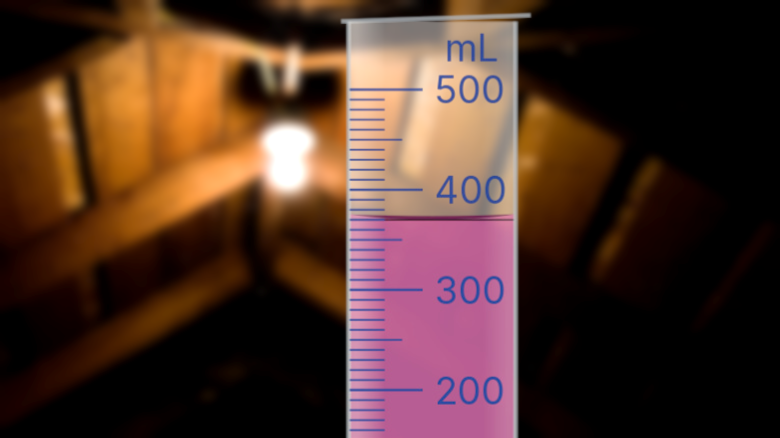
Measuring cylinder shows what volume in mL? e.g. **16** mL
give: **370** mL
